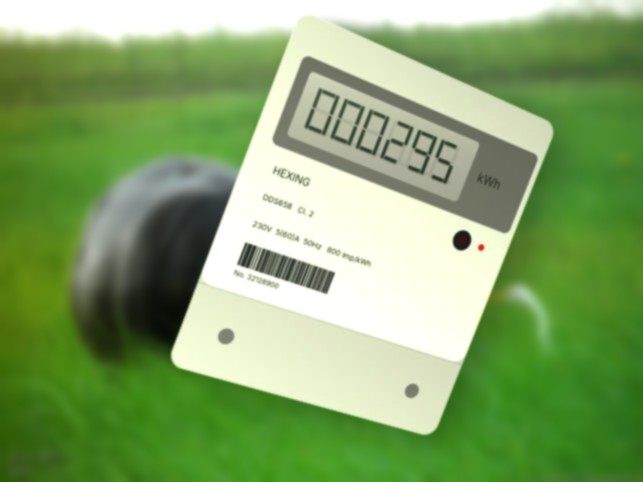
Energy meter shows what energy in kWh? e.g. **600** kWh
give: **295** kWh
